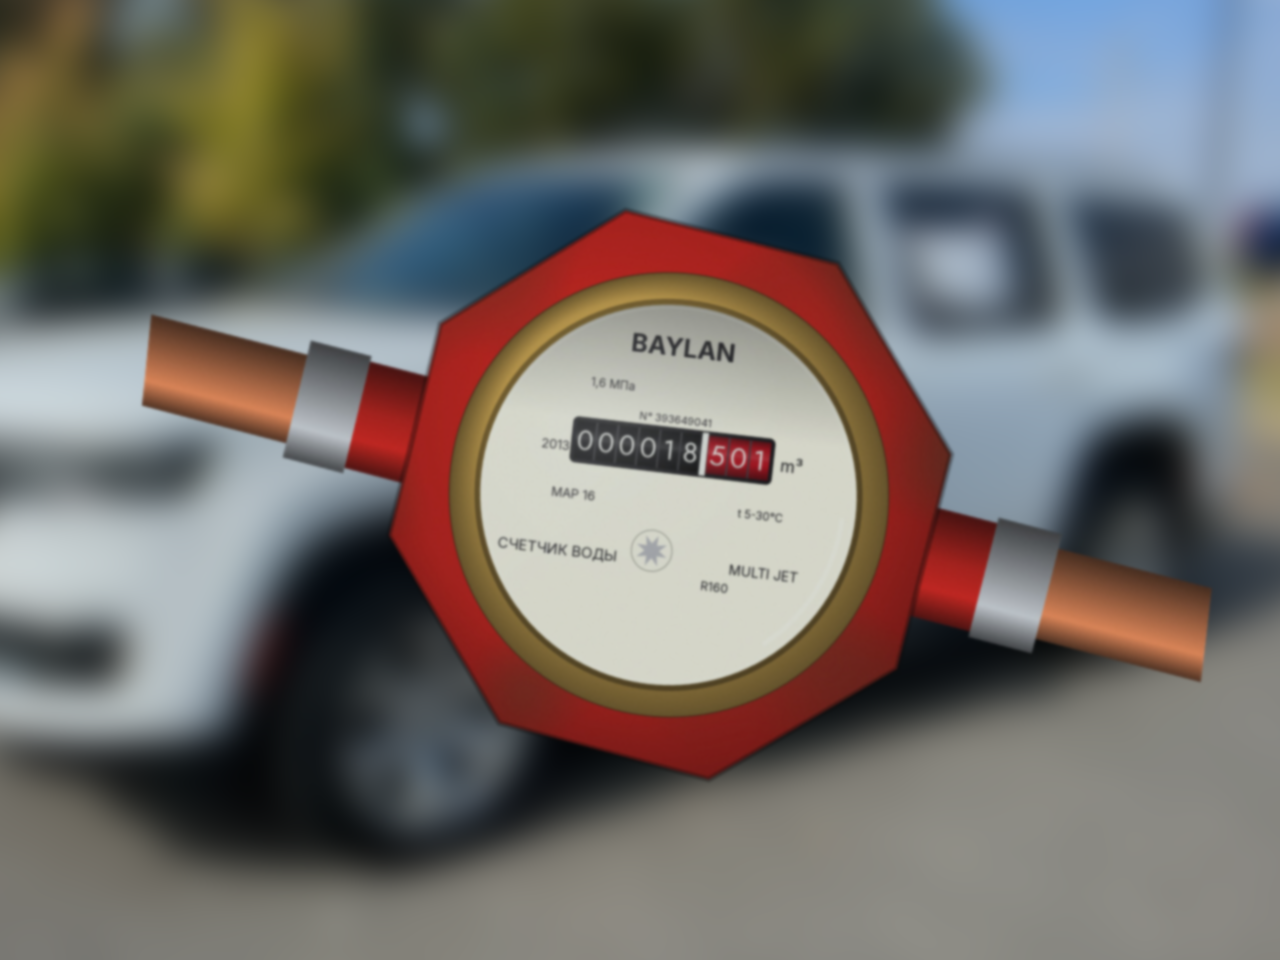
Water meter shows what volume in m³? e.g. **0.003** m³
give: **18.501** m³
